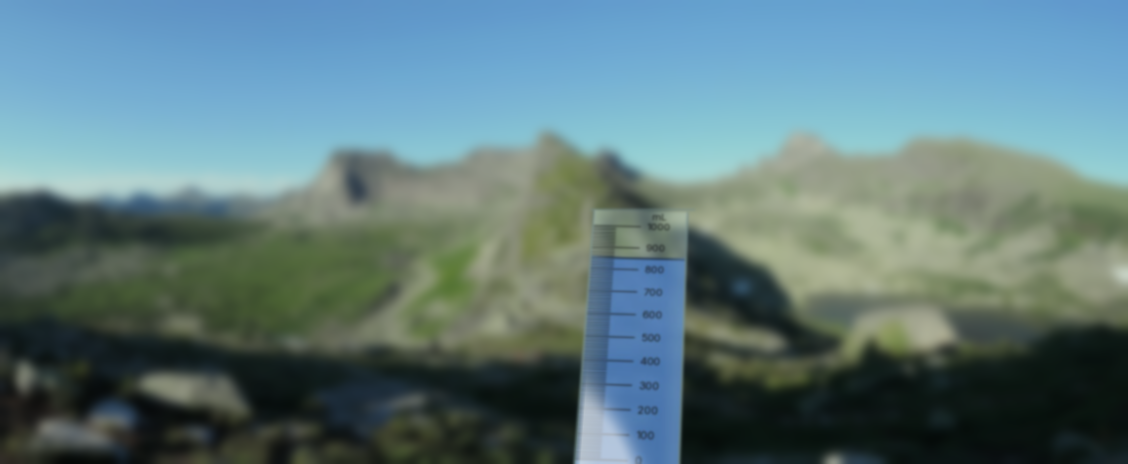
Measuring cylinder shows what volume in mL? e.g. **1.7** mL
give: **850** mL
